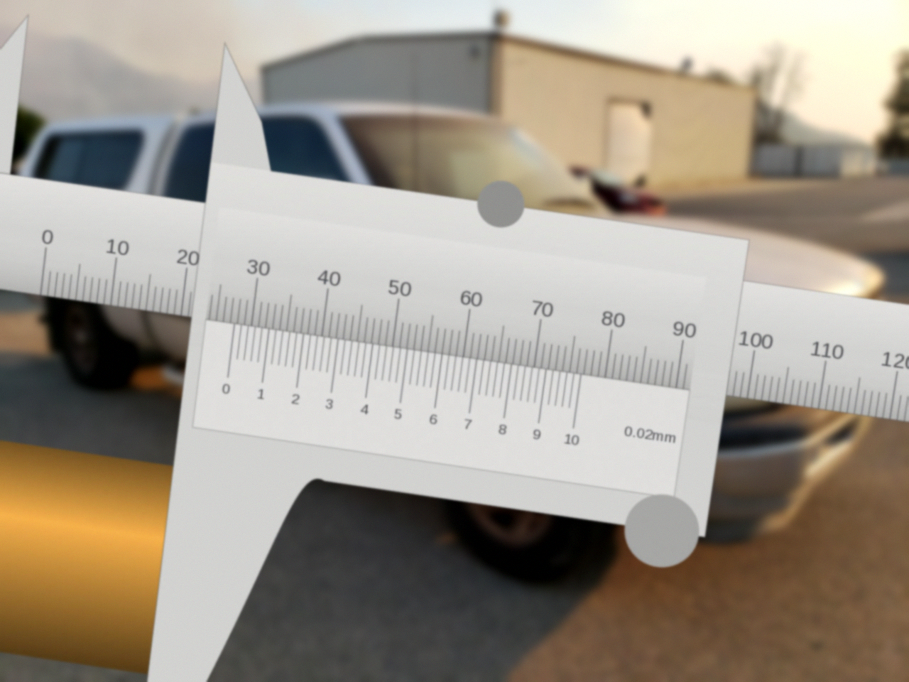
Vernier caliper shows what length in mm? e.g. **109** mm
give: **27.6** mm
